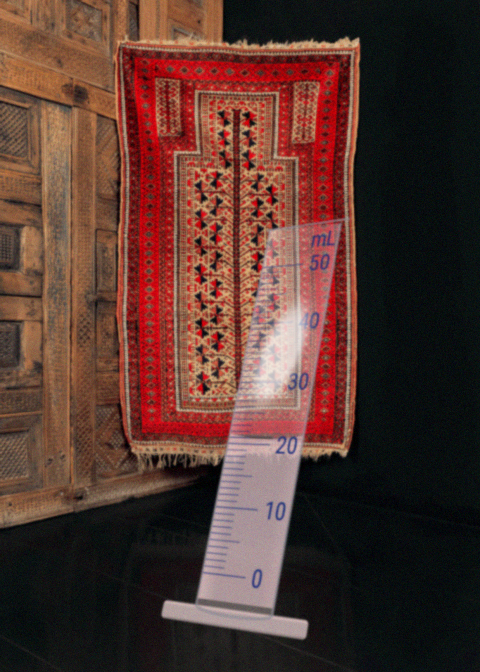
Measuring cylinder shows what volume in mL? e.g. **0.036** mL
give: **21** mL
